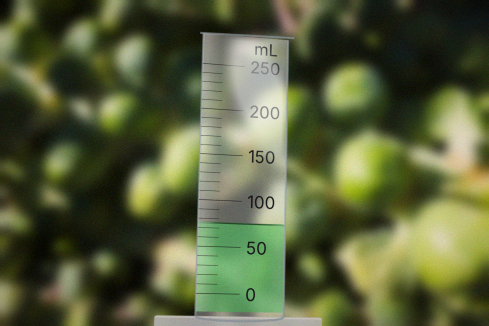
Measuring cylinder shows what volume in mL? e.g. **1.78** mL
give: **75** mL
